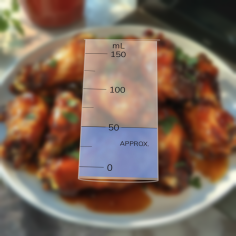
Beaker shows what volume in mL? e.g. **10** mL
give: **50** mL
